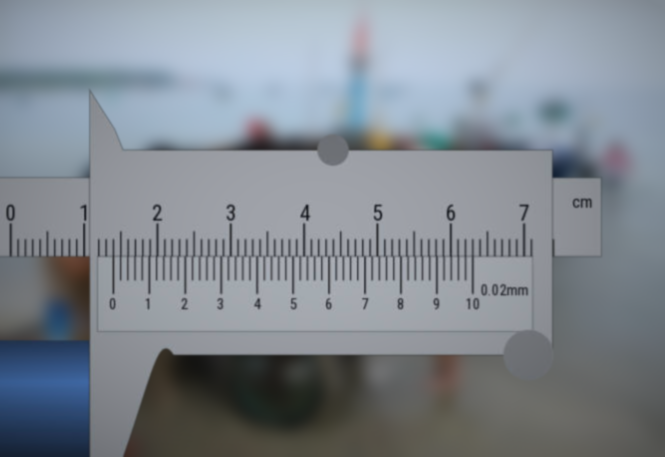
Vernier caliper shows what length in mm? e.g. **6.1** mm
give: **14.0** mm
